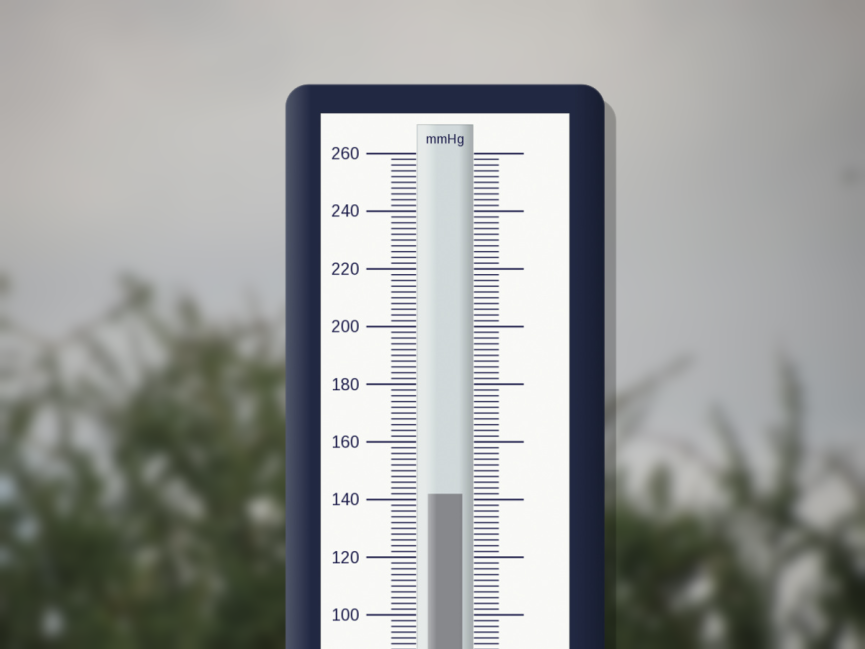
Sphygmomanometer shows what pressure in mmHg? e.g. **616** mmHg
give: **142** mmHg
